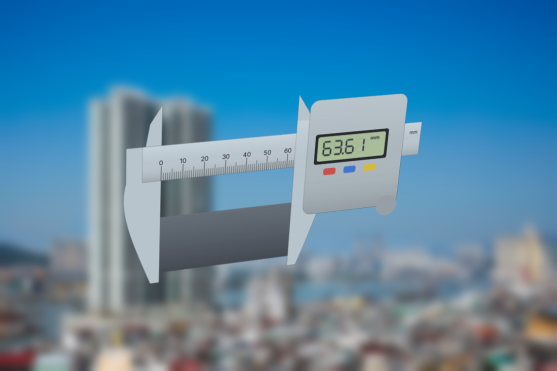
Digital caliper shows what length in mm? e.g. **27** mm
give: **63.61** mm
